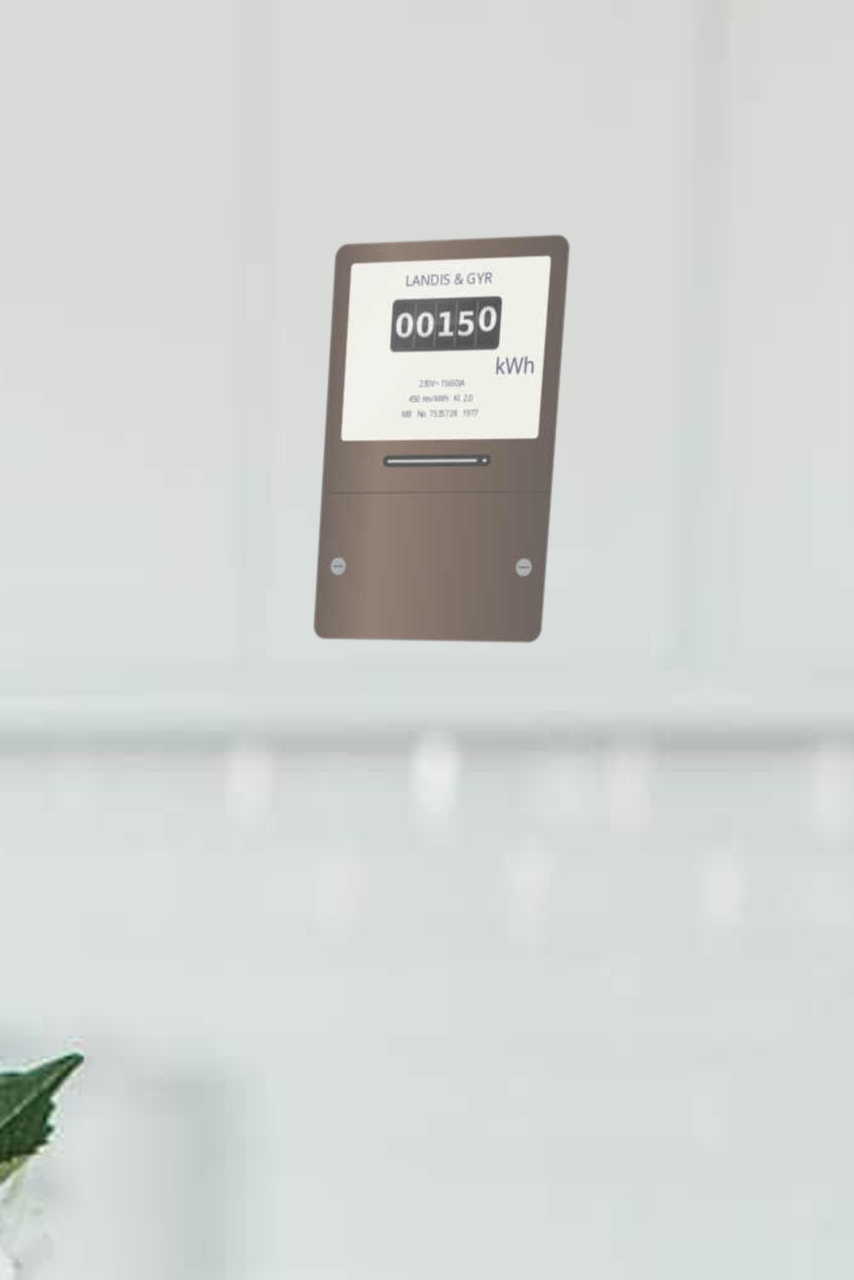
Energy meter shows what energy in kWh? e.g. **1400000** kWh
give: **150** kWh
